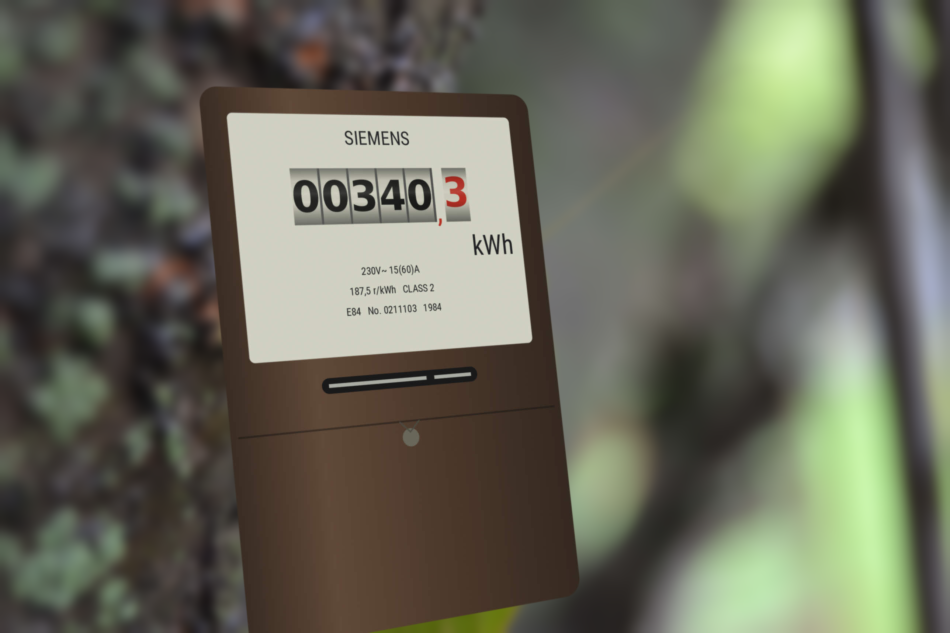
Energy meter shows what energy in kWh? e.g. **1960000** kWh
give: **340.3** kWh
